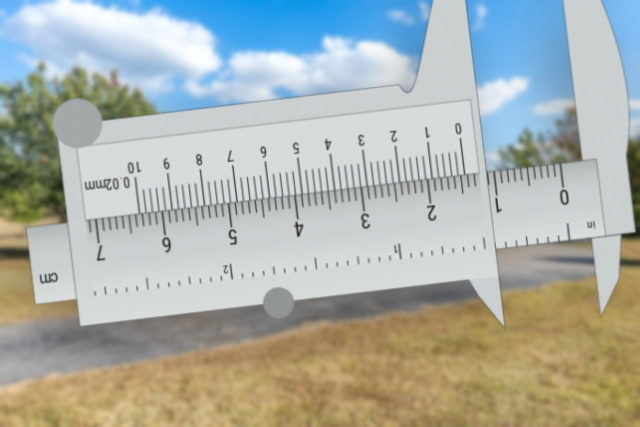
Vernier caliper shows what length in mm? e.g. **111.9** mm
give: **14.4** mm
